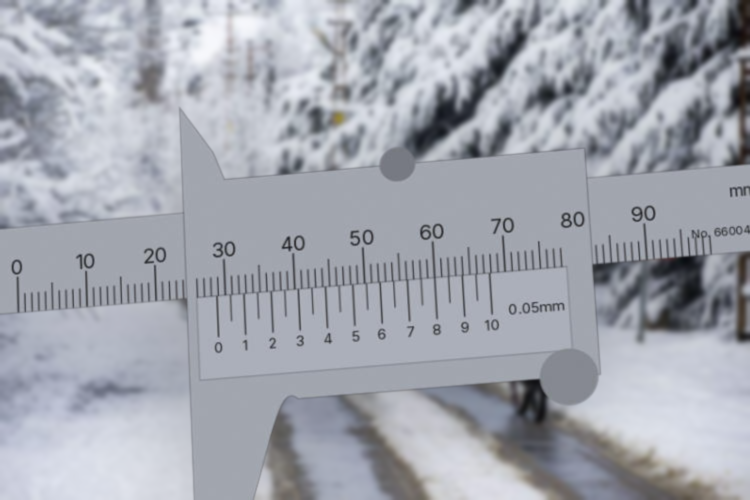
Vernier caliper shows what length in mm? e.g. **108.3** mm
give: **28.8** mm
